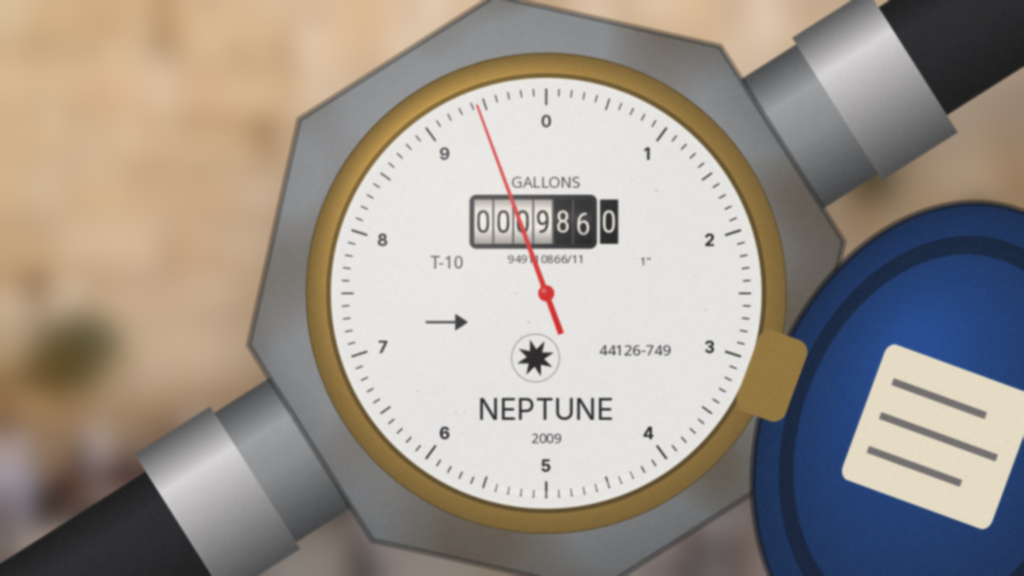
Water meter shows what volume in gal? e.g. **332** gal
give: **9859.4** gal
